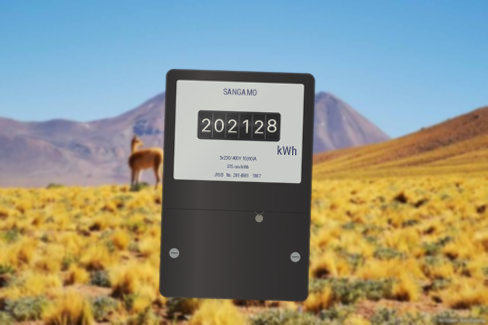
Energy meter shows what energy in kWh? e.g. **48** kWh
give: **202128** kWh
